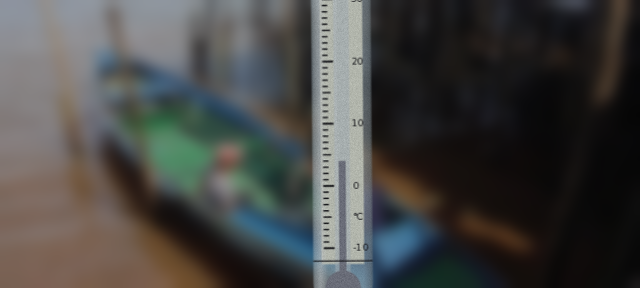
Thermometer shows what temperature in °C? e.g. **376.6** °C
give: **4** °C
